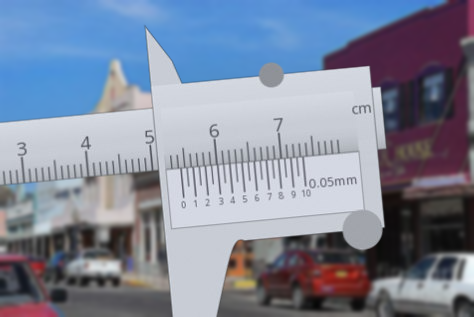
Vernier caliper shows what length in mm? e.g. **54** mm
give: **54.4** mm
